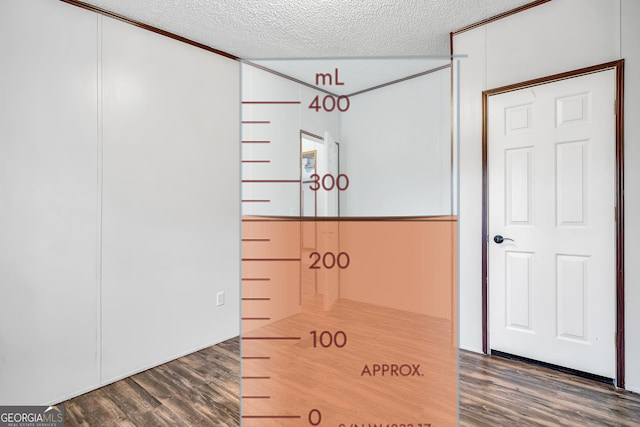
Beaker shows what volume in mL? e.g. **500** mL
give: **250** mL
